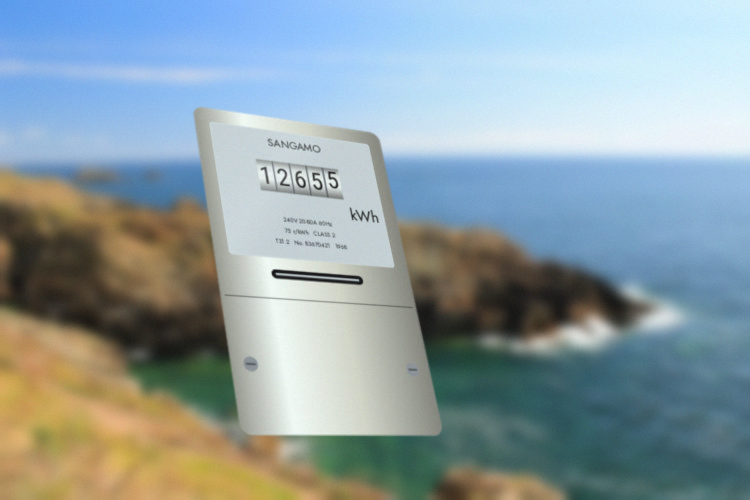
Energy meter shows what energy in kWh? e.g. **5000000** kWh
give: **12655** kWh
